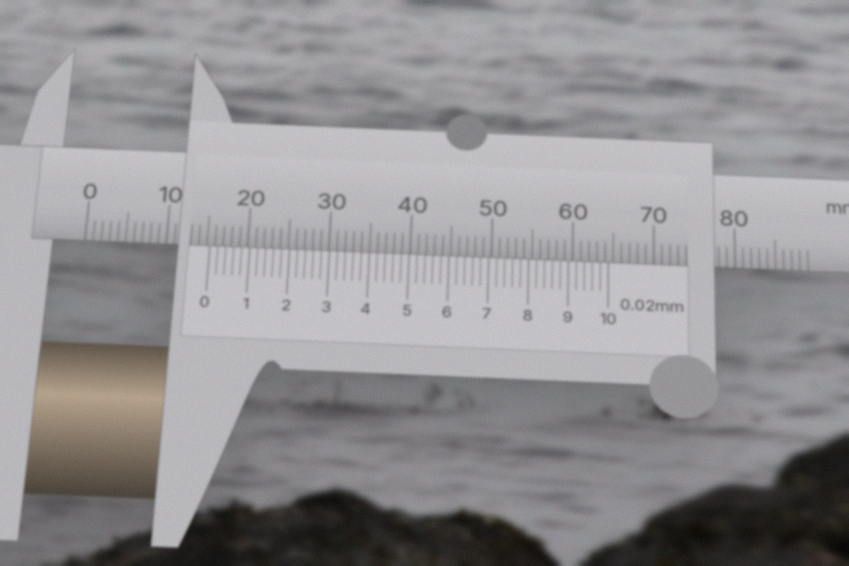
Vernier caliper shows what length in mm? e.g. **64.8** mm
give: **15.4** mm
